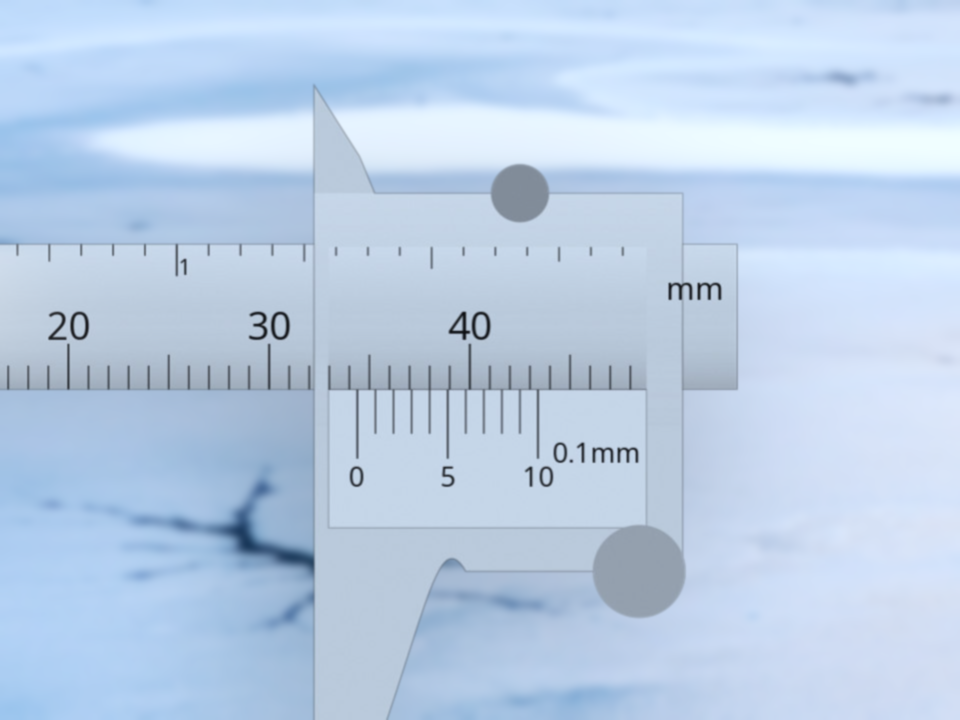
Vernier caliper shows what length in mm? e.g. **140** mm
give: **34.4** mm
